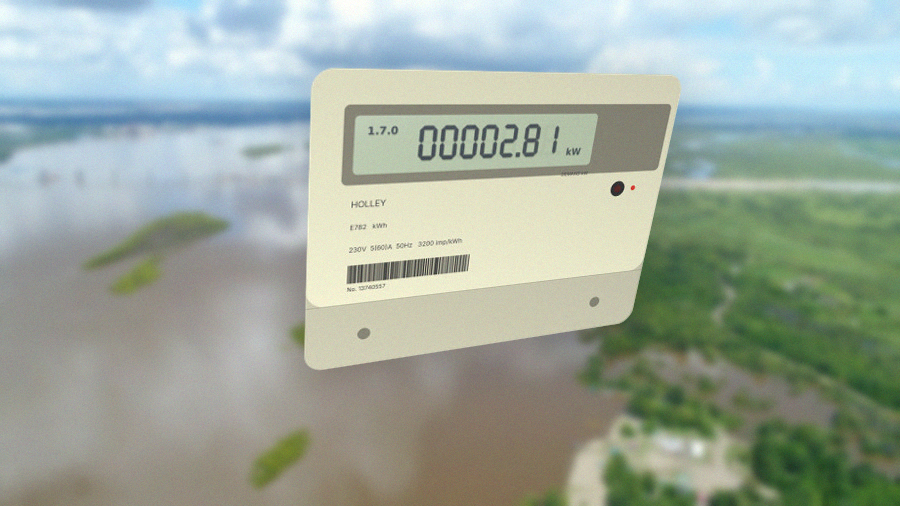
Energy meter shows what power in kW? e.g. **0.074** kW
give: **2.81** kW
